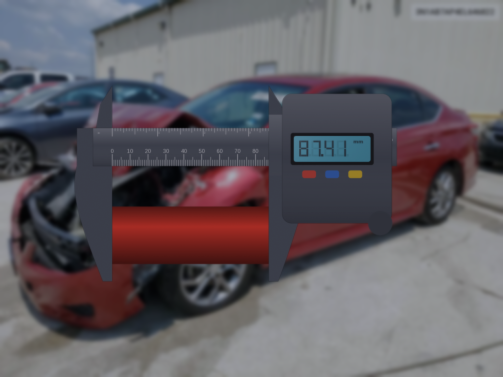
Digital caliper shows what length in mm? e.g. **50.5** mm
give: **87.41** mm
